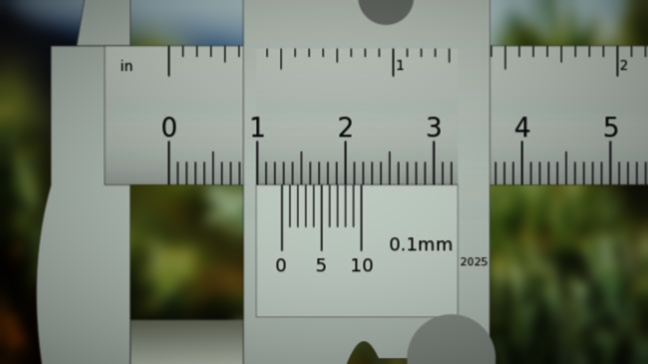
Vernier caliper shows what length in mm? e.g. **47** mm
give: **12.8** mm
